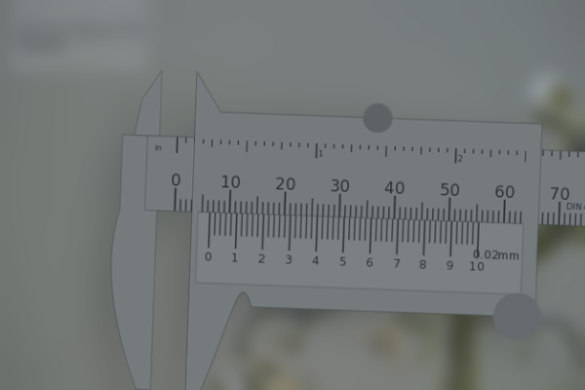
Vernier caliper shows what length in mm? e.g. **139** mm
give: **6.4** mm
